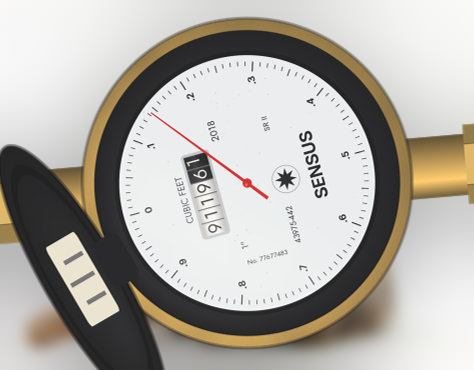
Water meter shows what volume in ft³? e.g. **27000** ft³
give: **911961.14** ft³
